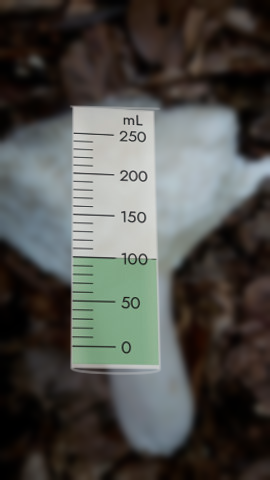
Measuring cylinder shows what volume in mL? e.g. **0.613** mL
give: **100** mL
